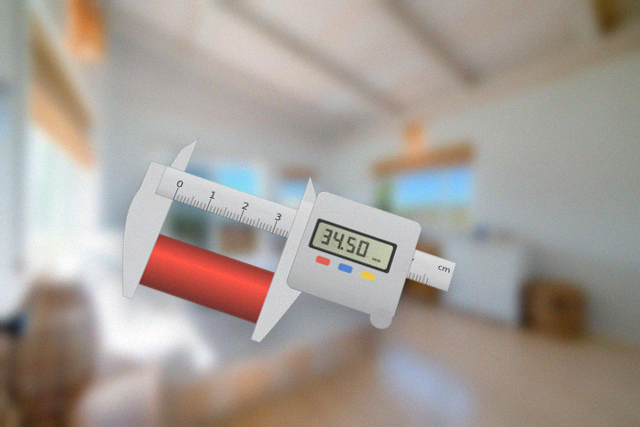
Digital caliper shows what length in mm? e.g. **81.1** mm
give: **34.50** mm
